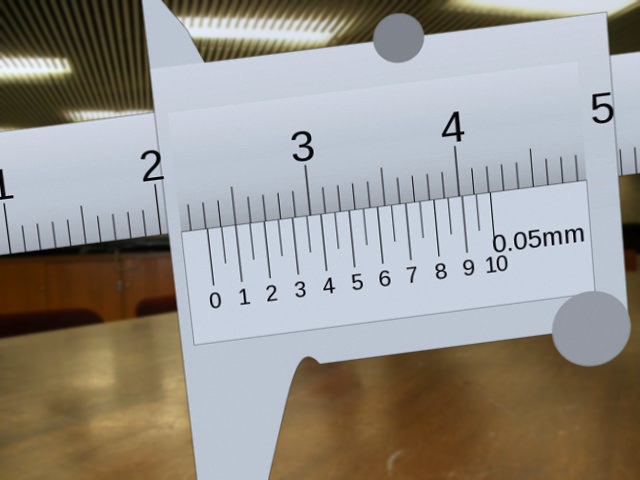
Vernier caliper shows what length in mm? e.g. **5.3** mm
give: **23.1** mm
